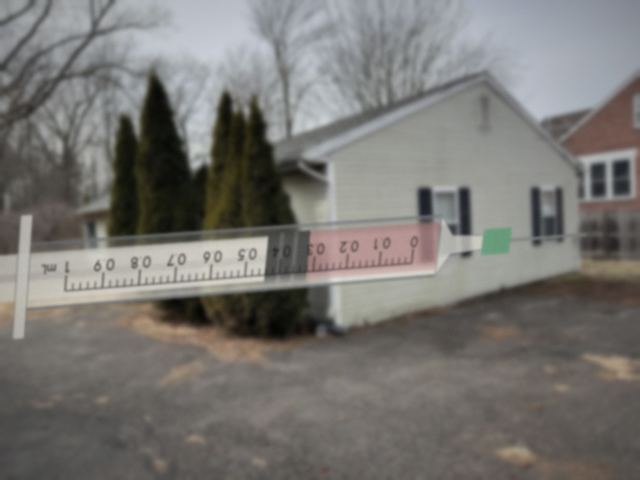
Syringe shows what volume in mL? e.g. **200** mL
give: **0.32** mL
